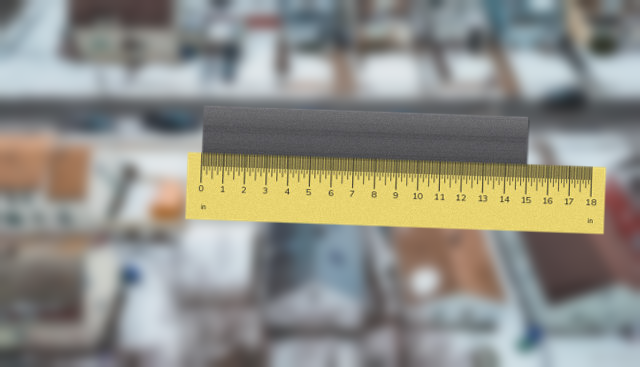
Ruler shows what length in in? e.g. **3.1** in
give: **15** in
